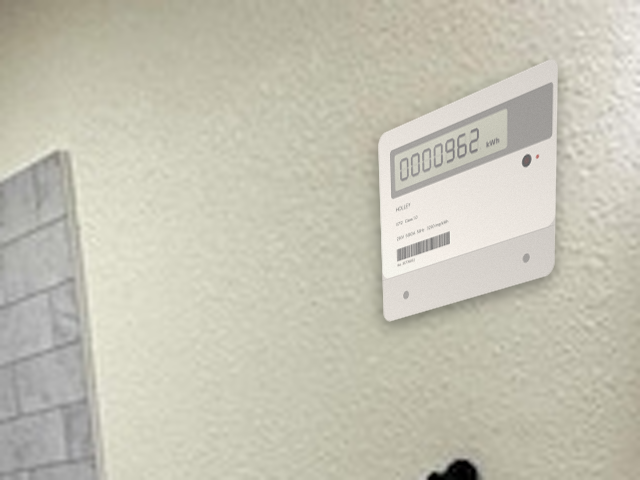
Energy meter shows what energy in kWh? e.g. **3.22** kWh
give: **962** kWh
